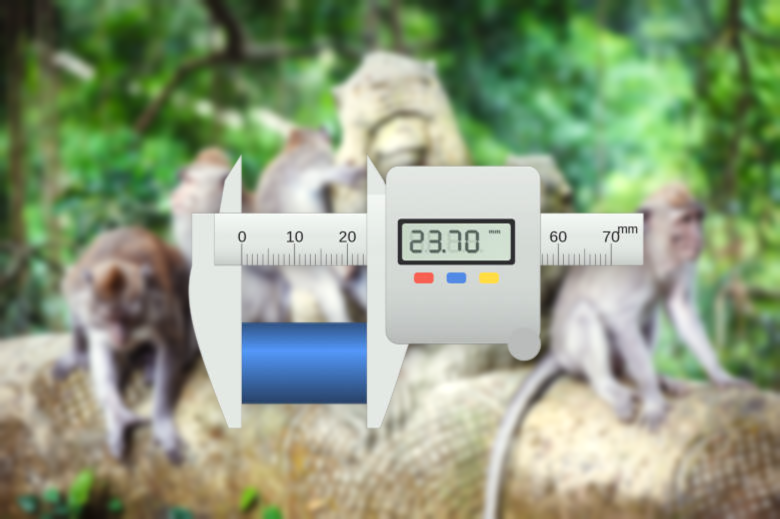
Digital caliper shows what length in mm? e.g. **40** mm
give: **23.70** mm
